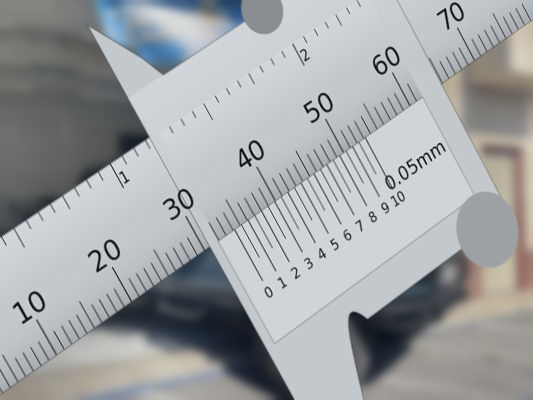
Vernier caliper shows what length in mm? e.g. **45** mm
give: **34.2** mm
